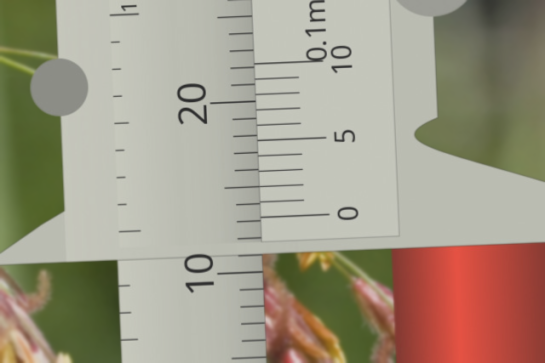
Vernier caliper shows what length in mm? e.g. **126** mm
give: **13.2** mm
